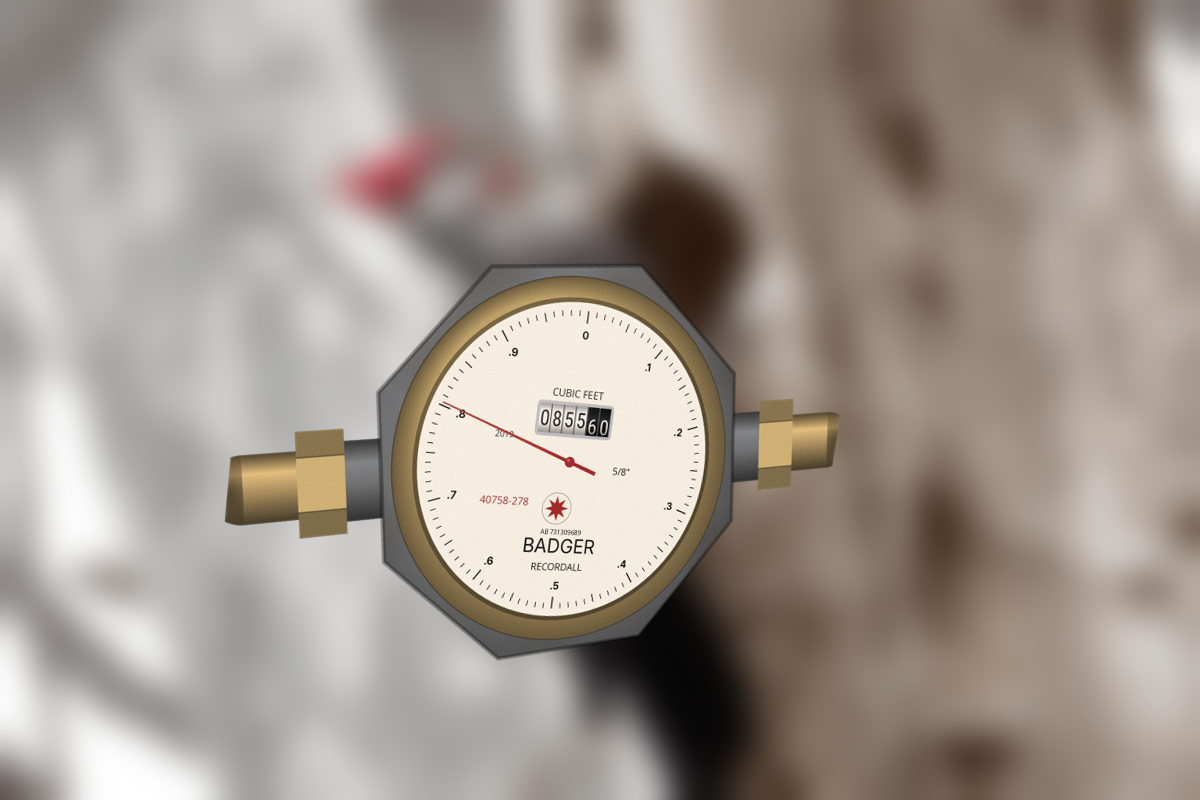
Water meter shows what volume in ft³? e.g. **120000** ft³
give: **85559.80** ft³
